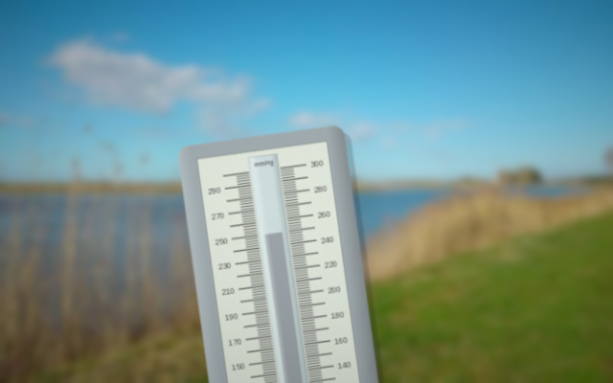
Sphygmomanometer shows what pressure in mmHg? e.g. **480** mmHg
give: **250** mmHg
